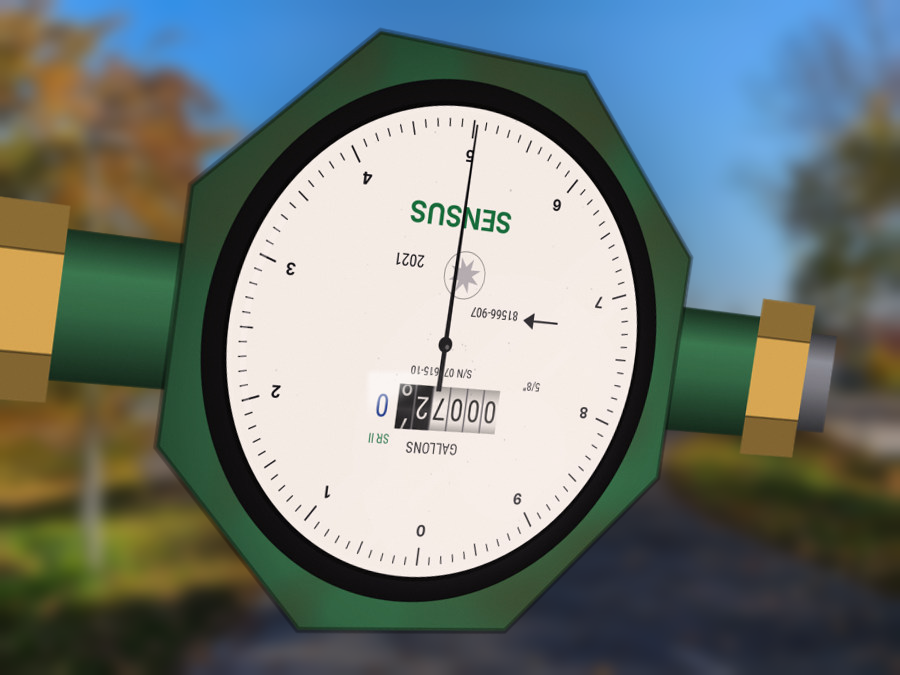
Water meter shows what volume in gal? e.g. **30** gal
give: **7275.0** gal
